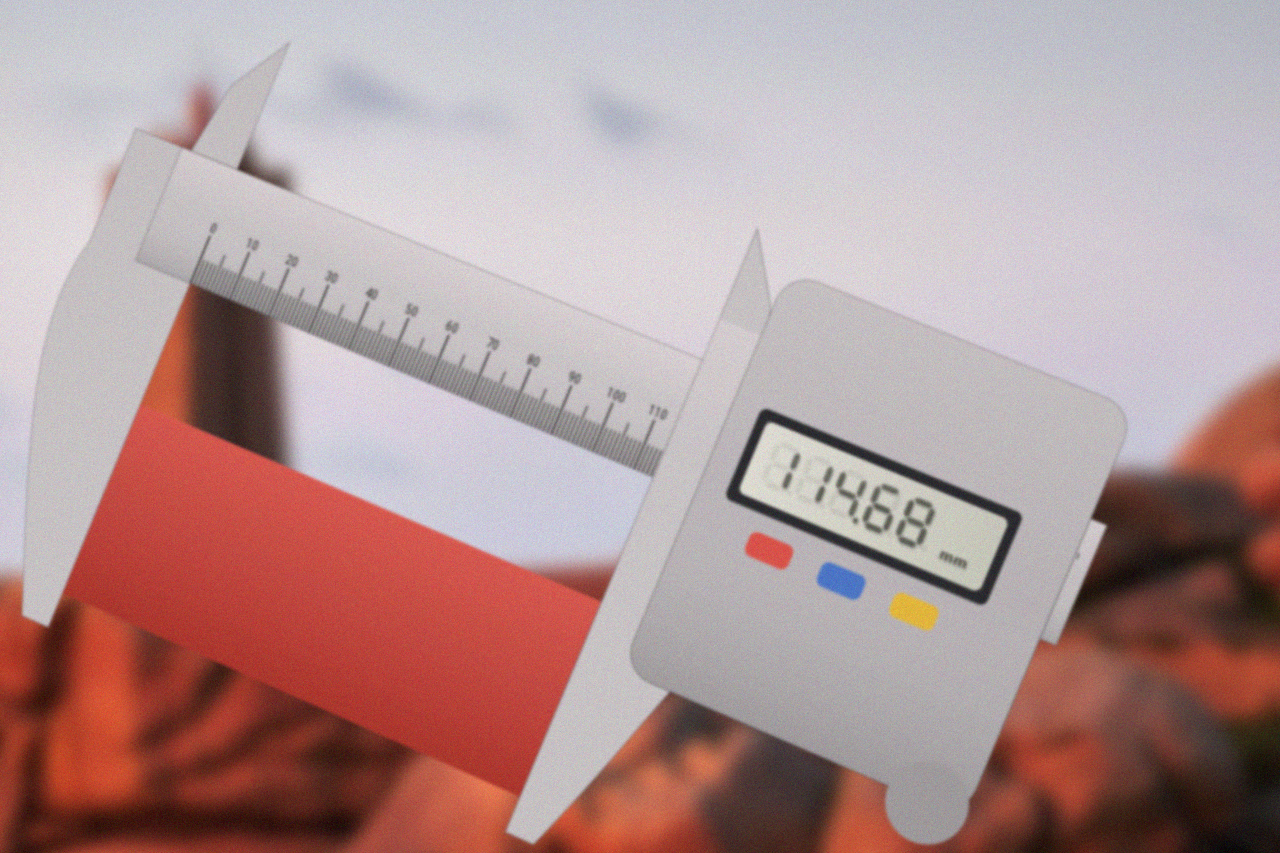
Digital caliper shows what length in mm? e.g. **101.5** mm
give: **114.68** mm
